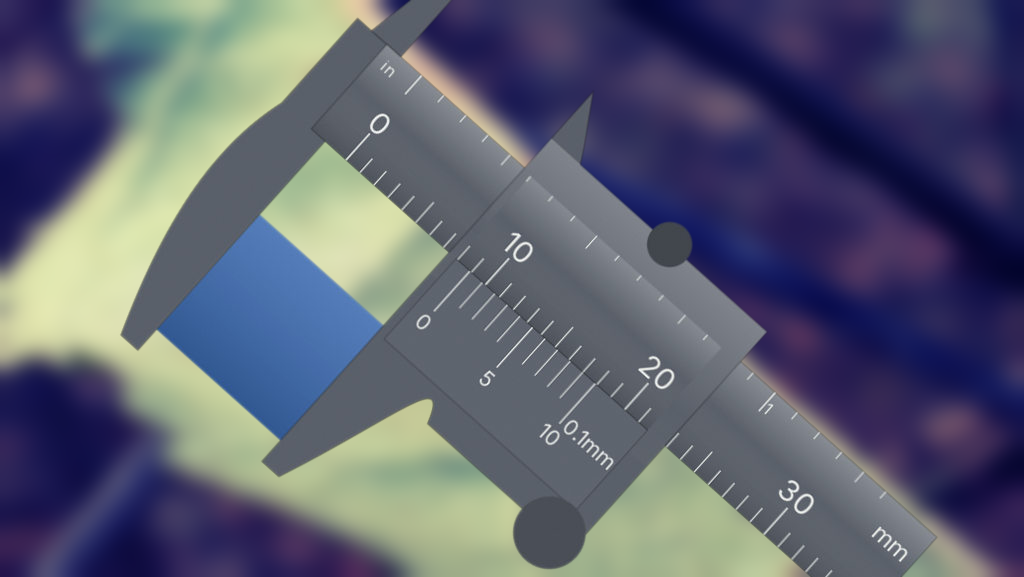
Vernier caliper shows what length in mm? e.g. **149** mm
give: **8.9** mm
